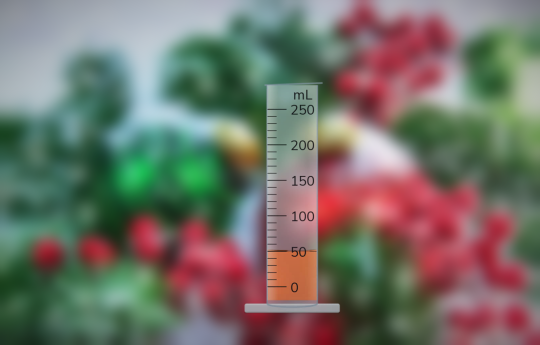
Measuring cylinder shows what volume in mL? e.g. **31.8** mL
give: **50** mL
